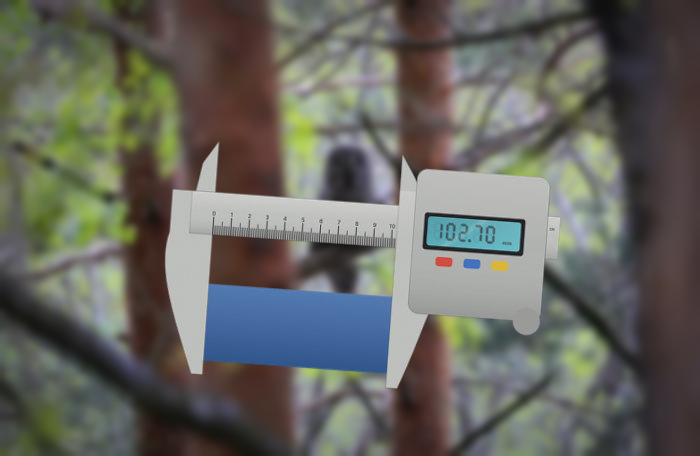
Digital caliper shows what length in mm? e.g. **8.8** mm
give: **102.70** mm
